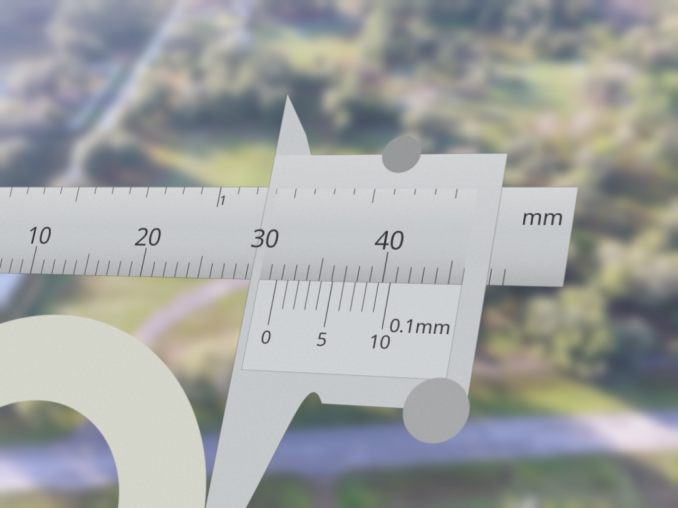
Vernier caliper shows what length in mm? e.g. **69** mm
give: **31.6** mm
